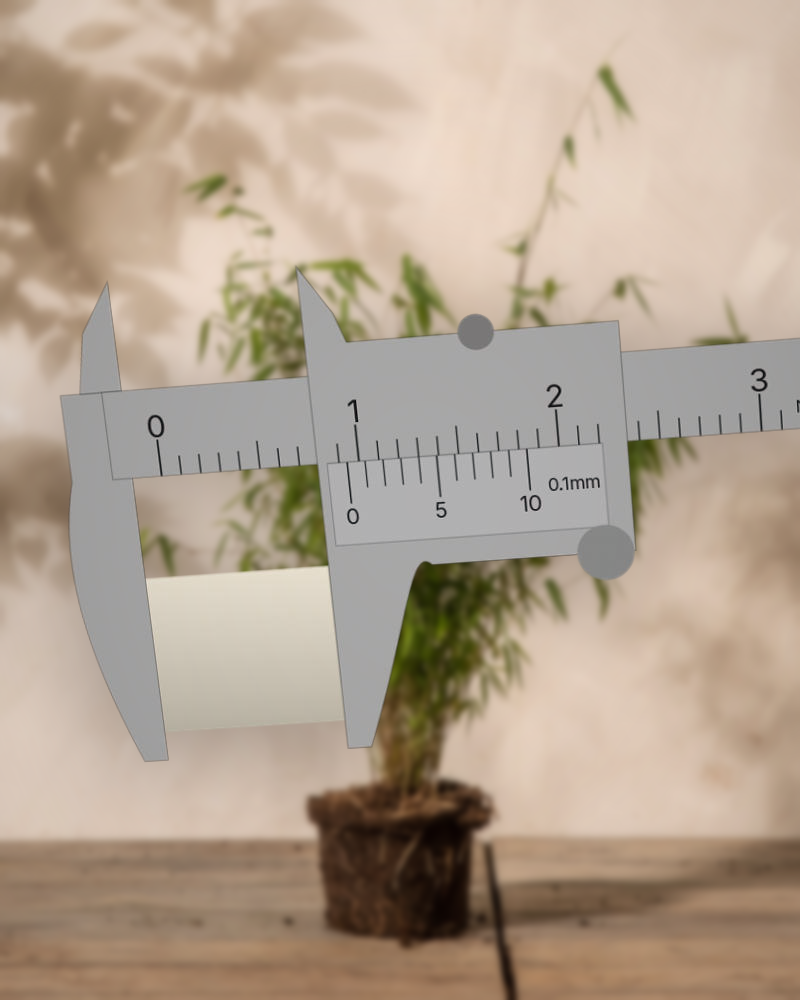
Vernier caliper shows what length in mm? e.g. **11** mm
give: **9.4** mm
